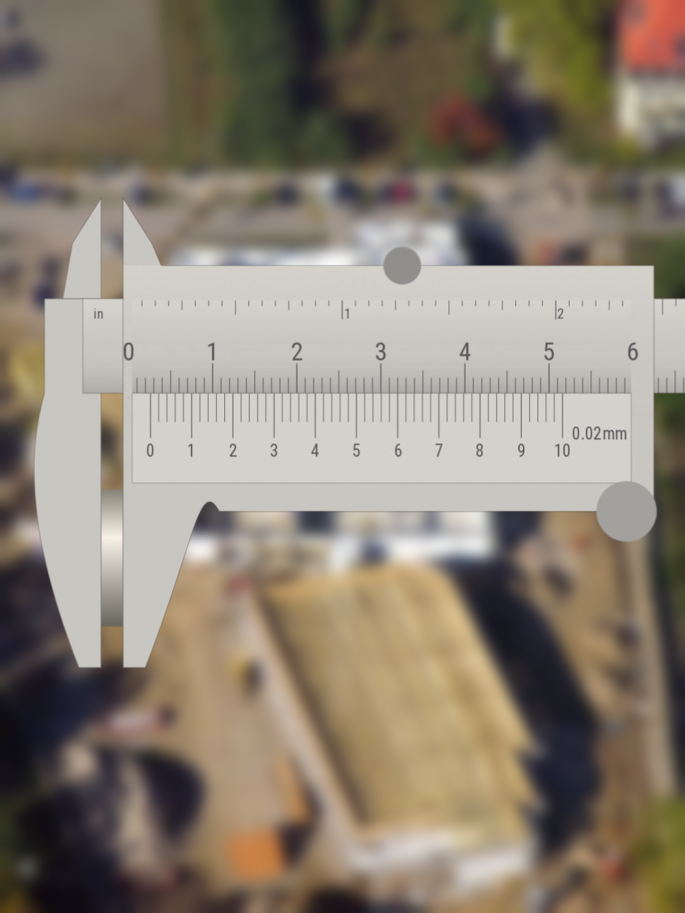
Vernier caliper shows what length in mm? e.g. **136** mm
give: **2.6** mm
